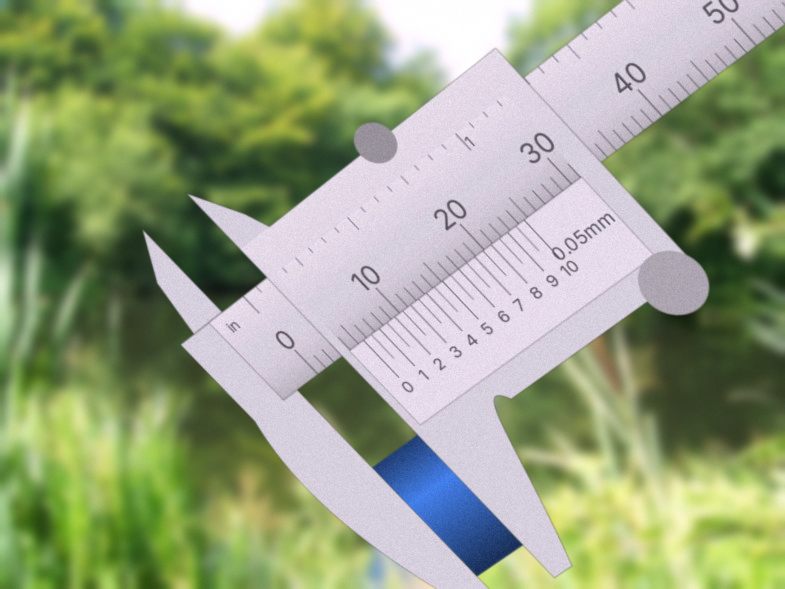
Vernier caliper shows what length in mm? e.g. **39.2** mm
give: **5.6** mm
